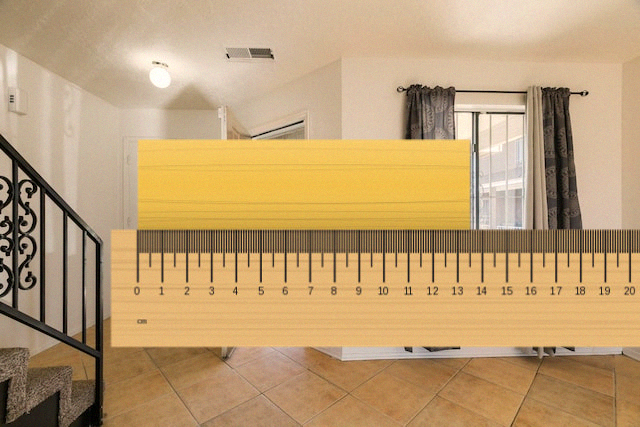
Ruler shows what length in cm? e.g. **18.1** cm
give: **13.5** cm
